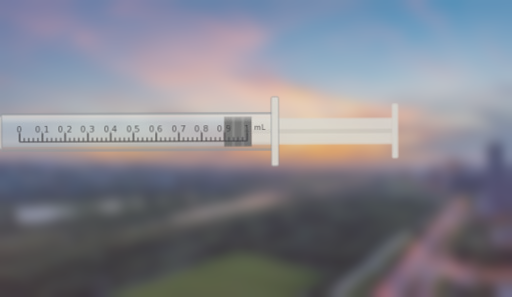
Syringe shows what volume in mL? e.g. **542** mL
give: **0.9** mL
